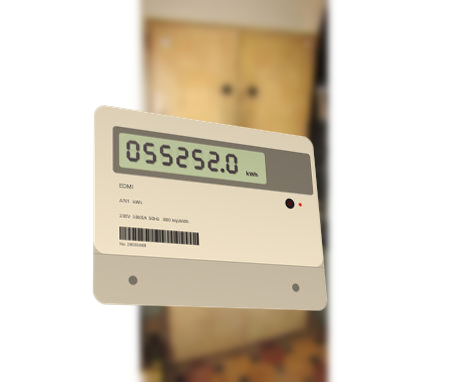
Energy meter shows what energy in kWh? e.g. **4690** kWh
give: **55252.0** kWh
